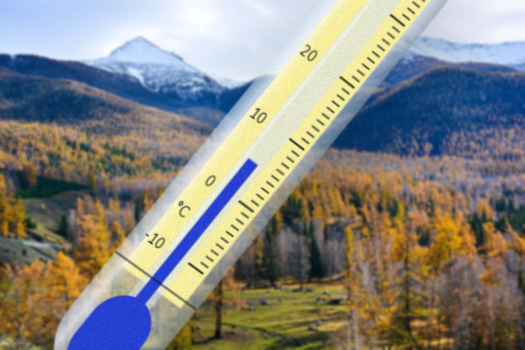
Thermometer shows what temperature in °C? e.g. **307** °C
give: **5** °C
